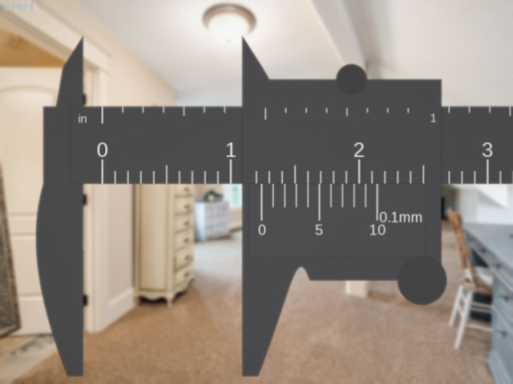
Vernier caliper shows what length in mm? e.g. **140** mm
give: **12.4** mm
